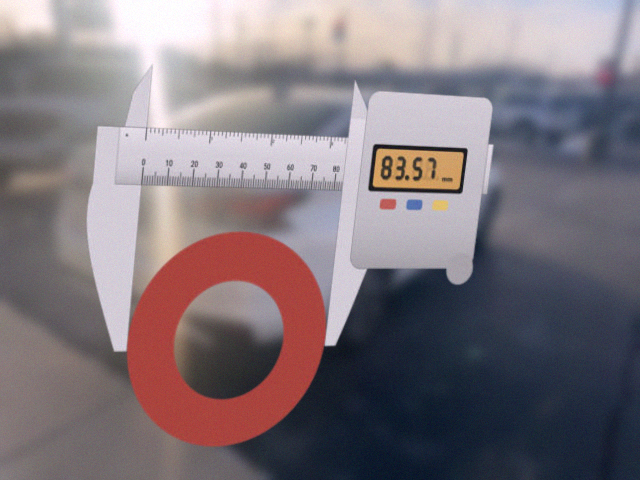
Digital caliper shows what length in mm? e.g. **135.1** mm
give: **83.57** mm
